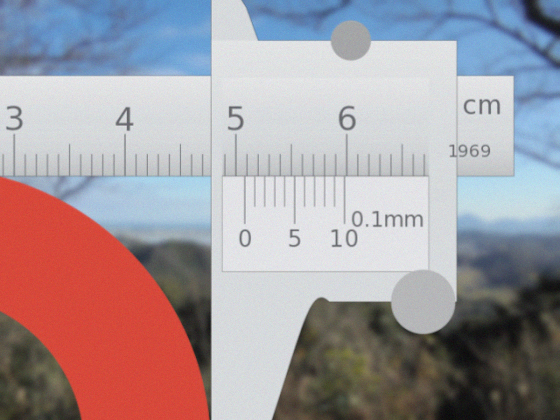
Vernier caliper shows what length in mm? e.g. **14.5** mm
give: **50.8** mm
